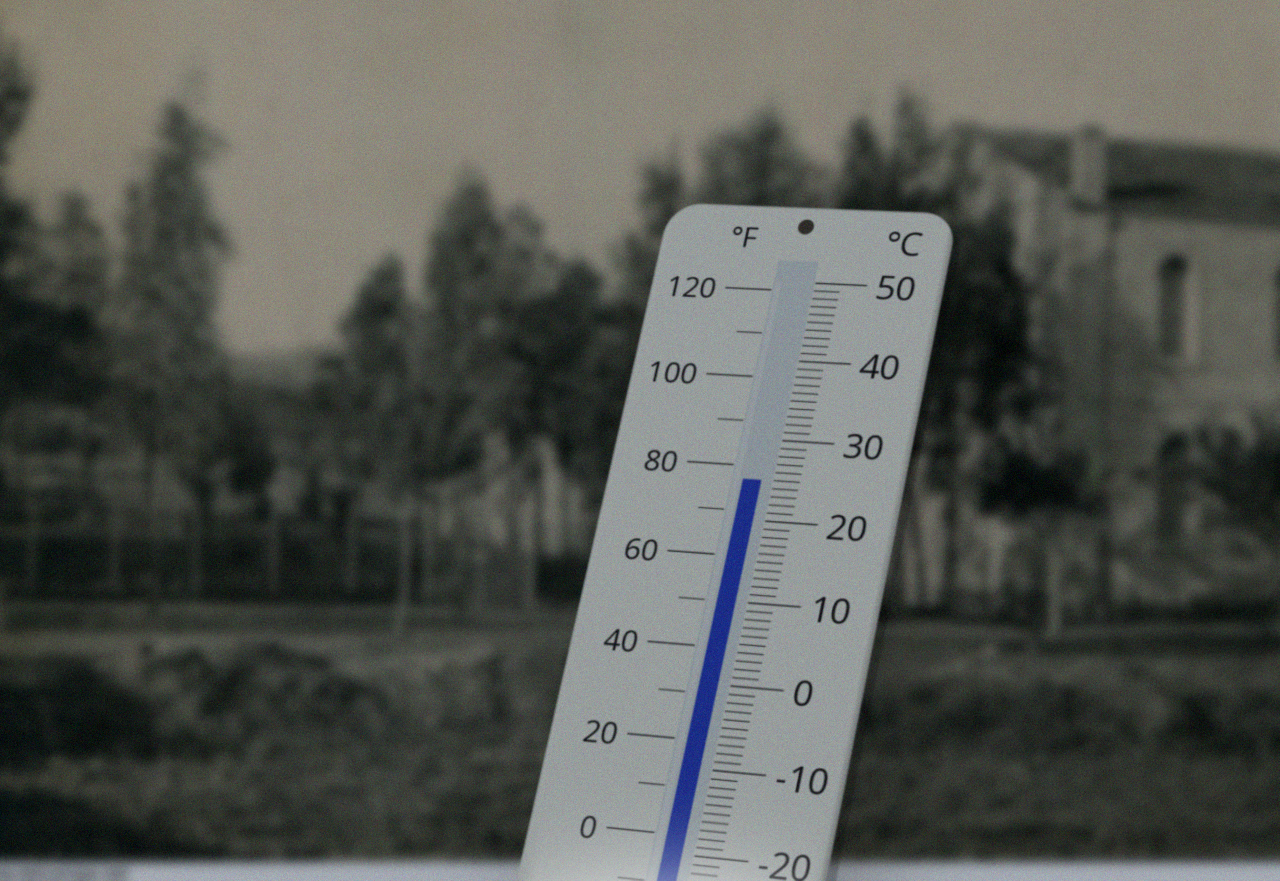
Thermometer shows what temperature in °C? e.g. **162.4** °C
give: **25** °C
